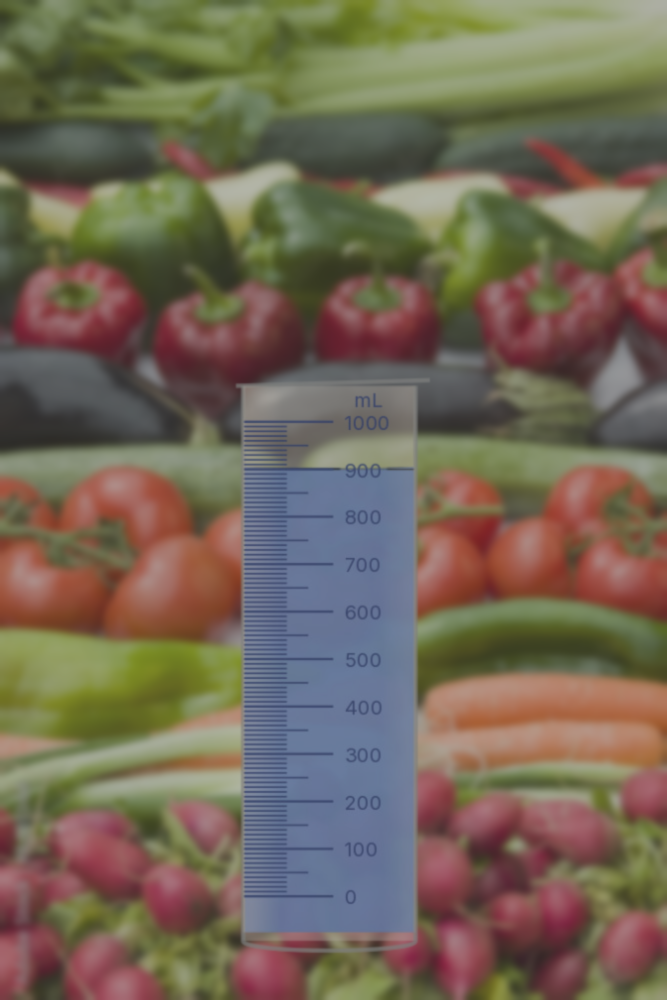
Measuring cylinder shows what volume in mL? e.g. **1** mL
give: **900** mL
